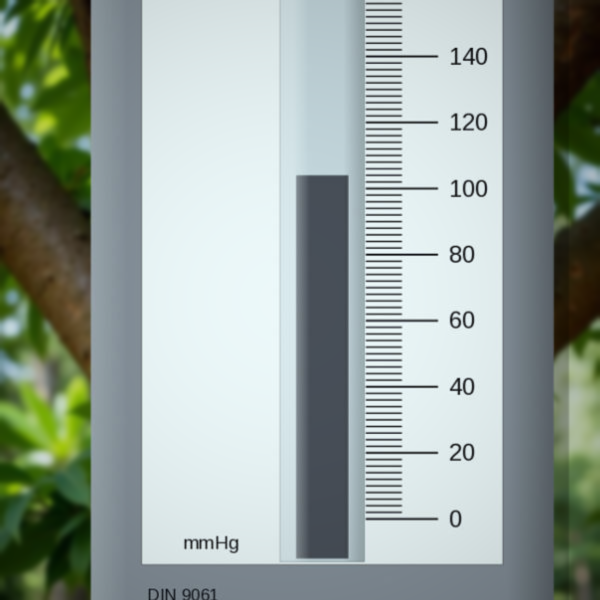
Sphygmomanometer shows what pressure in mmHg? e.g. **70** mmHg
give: **104** mmHg
